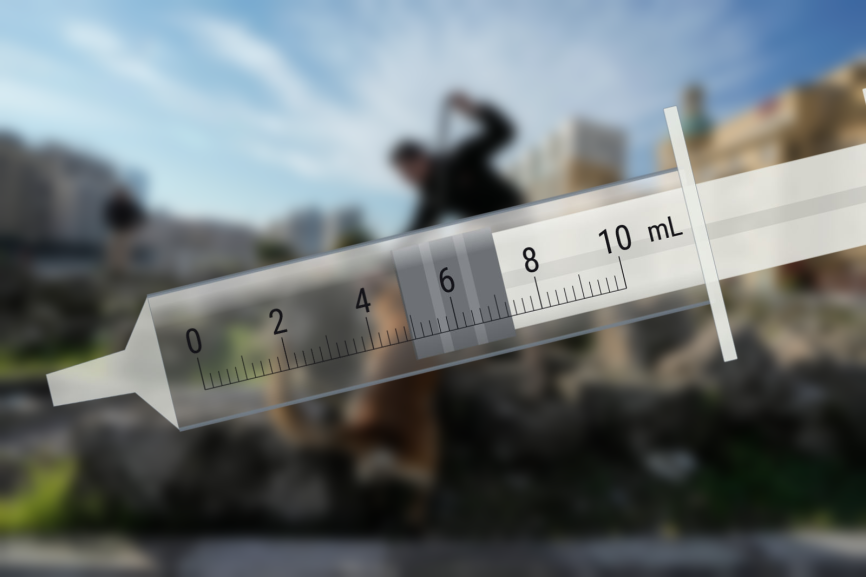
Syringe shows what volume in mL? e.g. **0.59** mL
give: **4.9** mL
